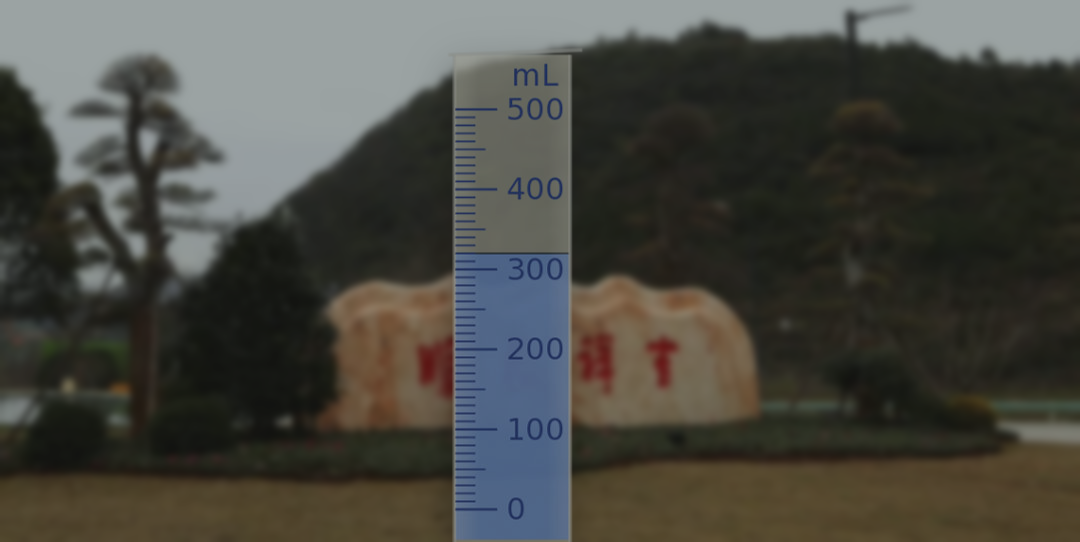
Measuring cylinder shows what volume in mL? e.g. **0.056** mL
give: **320** mL
